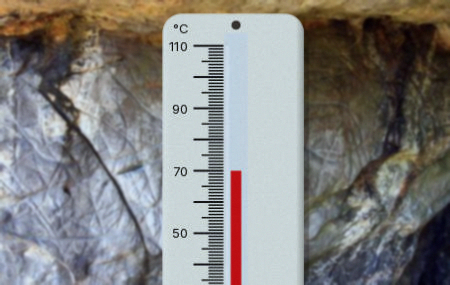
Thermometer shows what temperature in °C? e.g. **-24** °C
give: **70** °C
